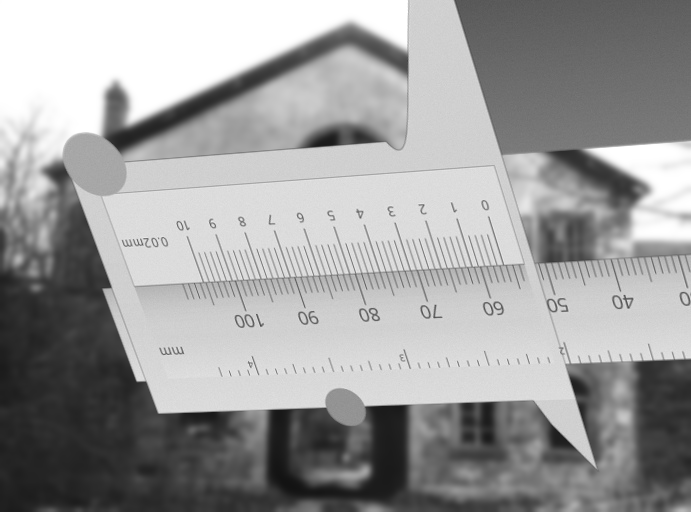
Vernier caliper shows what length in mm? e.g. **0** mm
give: **56.4** mm
